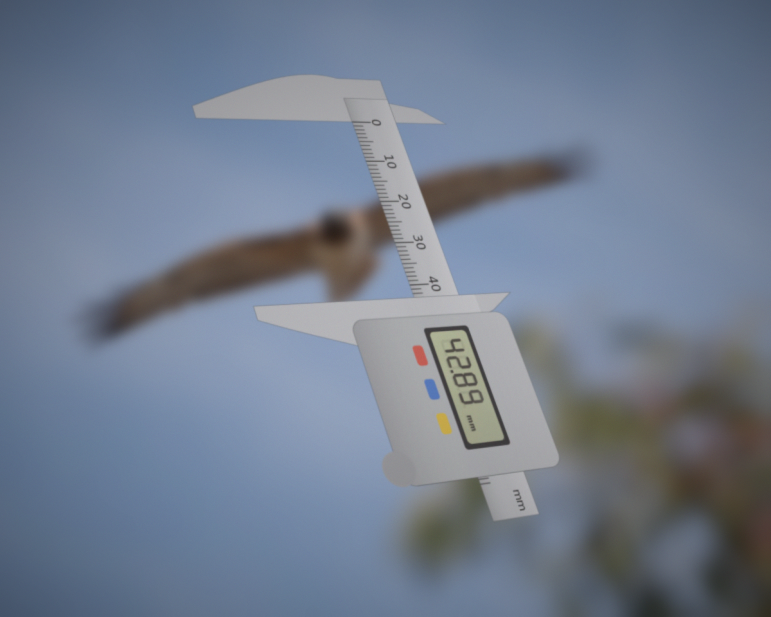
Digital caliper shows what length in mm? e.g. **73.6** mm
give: **42.89** mm
